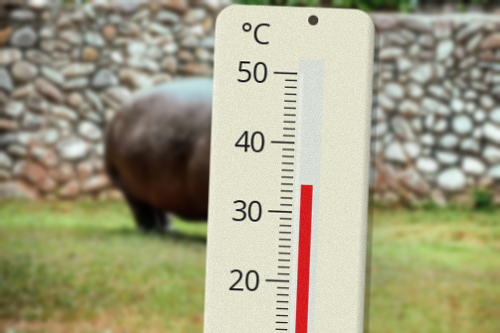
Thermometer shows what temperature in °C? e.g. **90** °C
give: **34** °C
